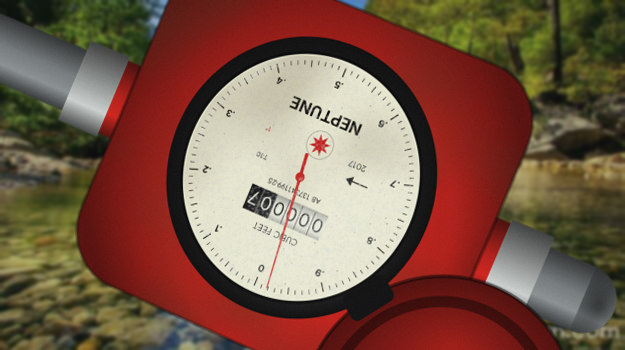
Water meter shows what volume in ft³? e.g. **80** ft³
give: **6.98** ft³
